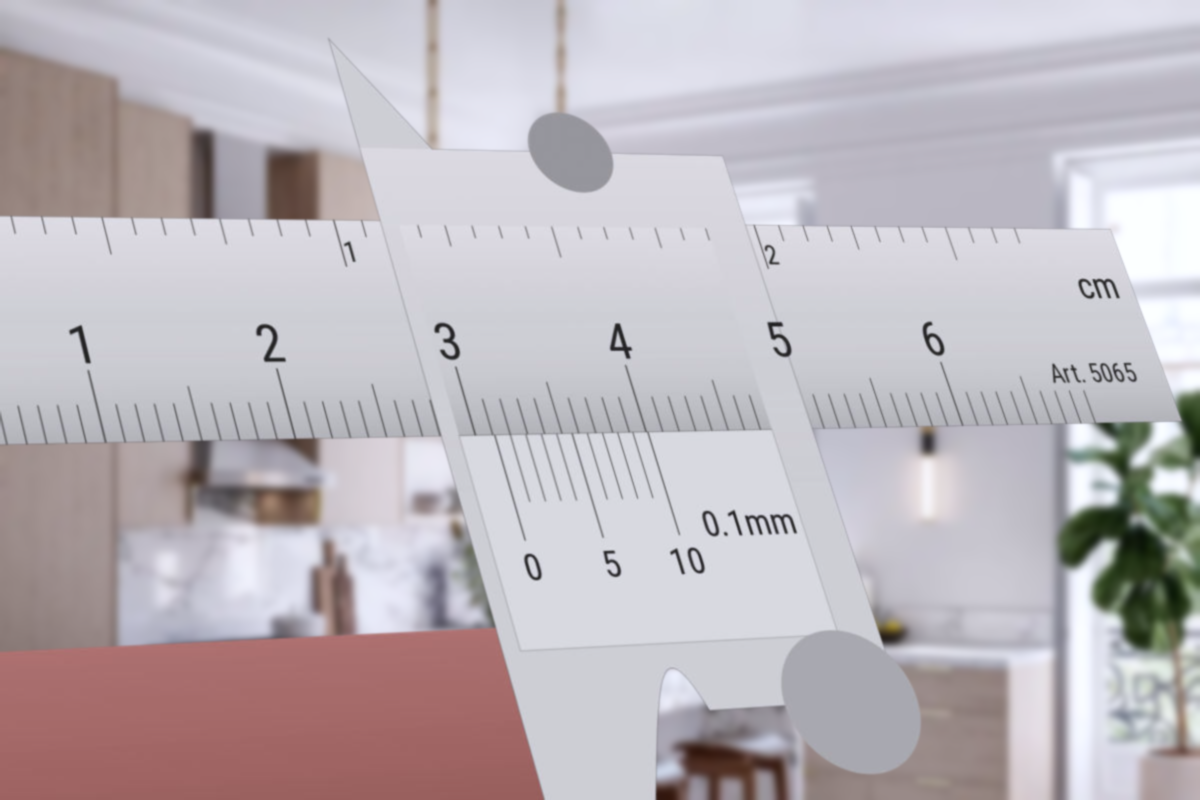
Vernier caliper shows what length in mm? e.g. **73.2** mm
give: **31.1** mm
